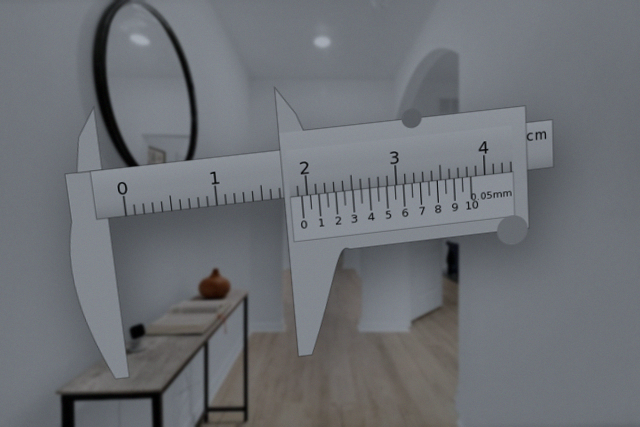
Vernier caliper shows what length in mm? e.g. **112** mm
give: **19.4** mm
